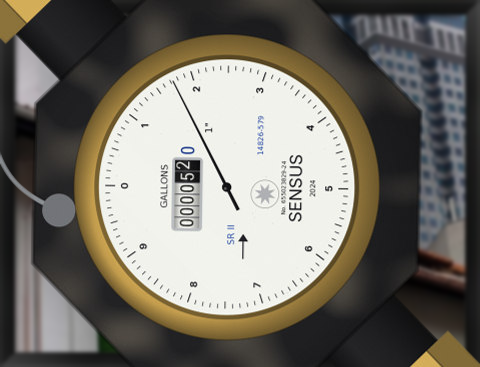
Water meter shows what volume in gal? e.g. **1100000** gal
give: **521.7** gal
